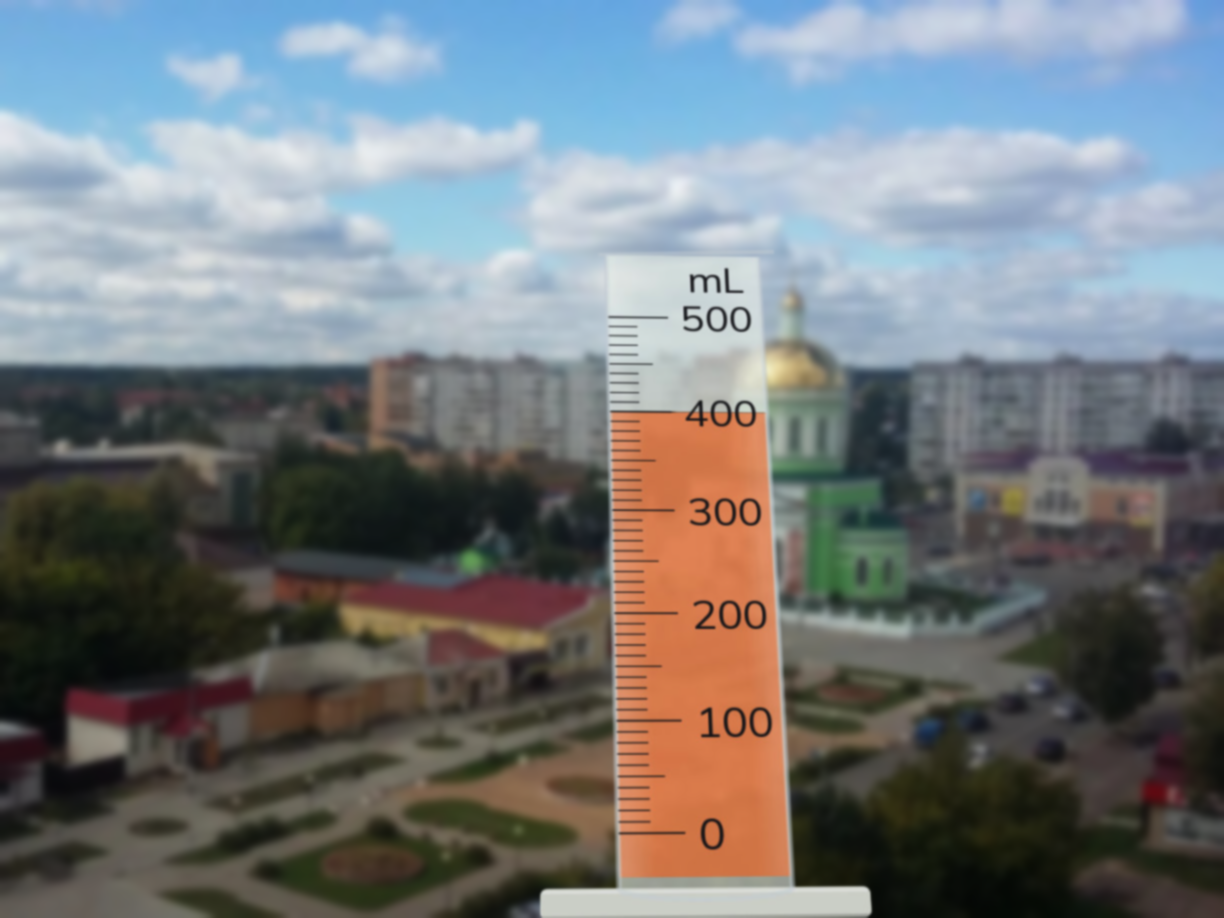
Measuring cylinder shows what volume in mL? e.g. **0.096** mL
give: **400** mL
